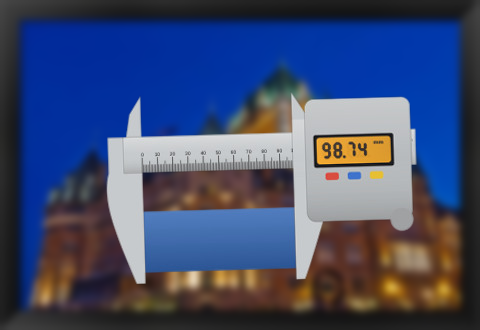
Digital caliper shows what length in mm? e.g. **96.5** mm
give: **98.74** mm
